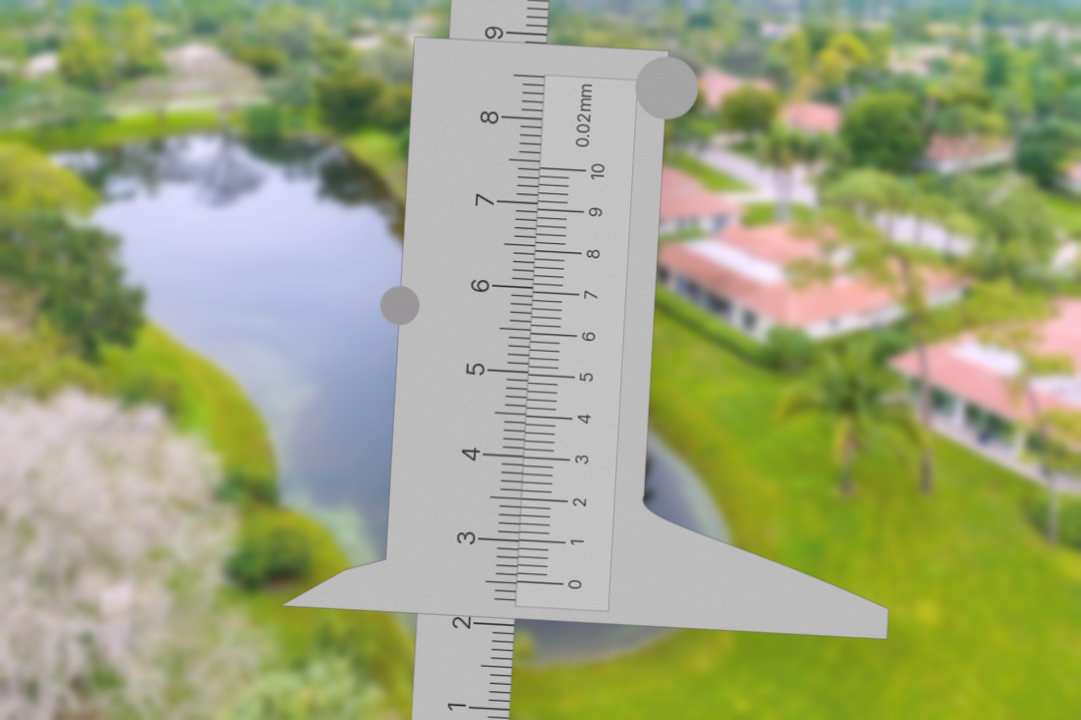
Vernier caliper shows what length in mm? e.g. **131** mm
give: **25.2** mm
